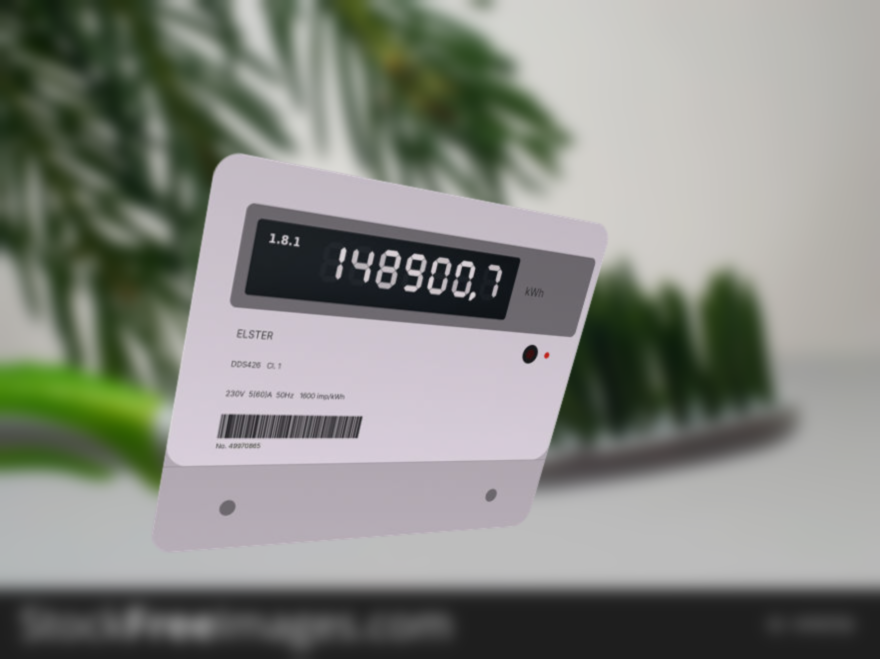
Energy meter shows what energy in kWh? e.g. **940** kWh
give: **148900.7** kWh
